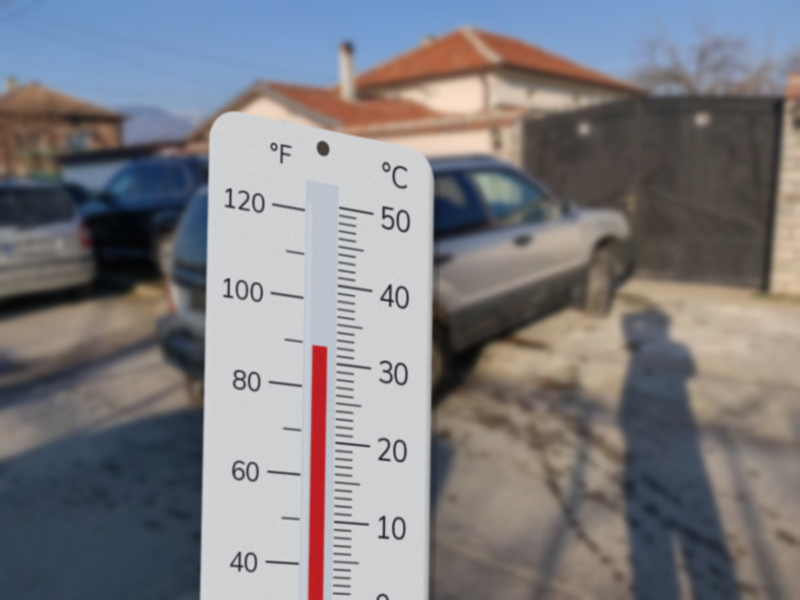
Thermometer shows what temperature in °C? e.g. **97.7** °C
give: **32** °C
